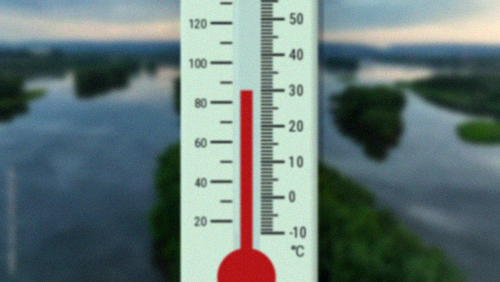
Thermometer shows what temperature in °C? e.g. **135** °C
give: **30** °C
